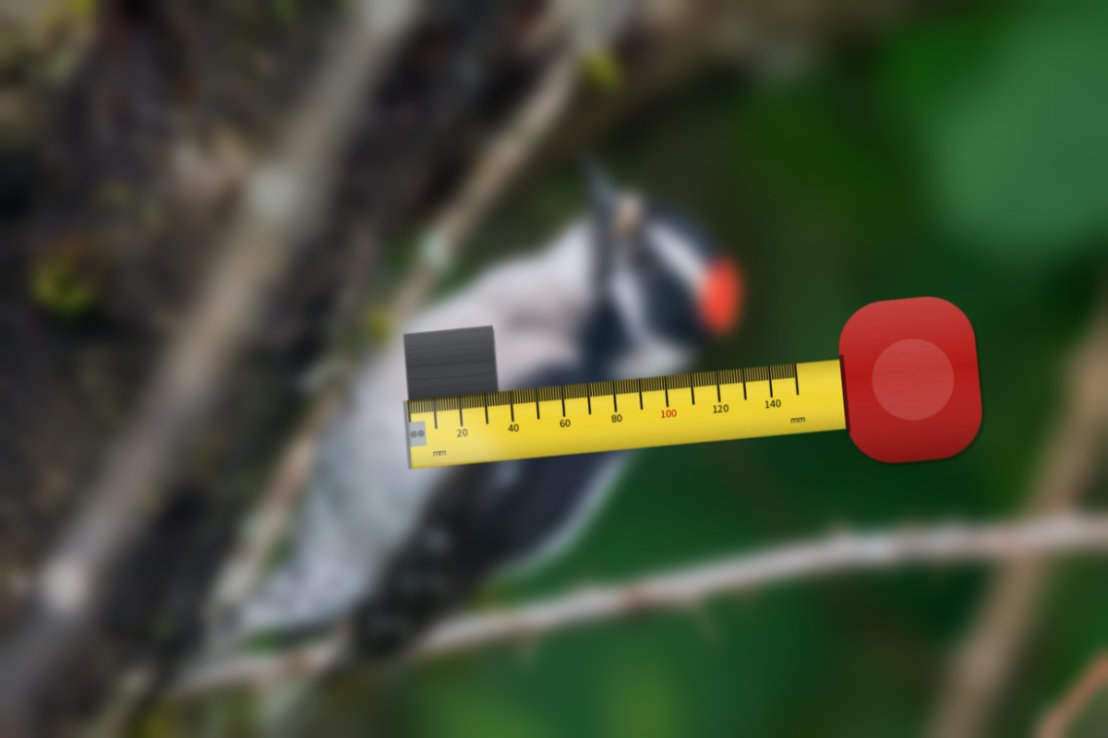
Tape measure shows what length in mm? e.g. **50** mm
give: **35** mm
